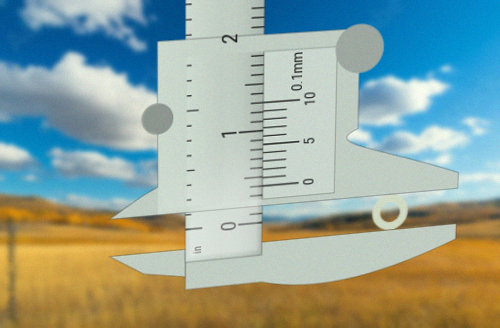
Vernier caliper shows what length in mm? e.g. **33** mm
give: **4.0** mm
